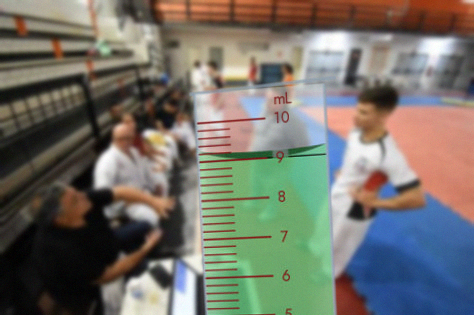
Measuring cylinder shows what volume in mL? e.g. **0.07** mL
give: **9** mL
